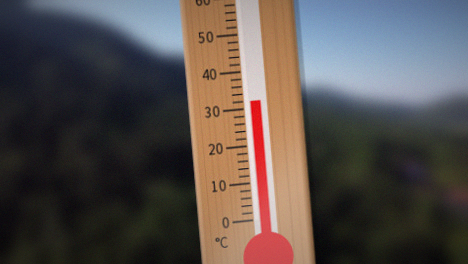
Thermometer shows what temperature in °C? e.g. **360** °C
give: **32** °C
